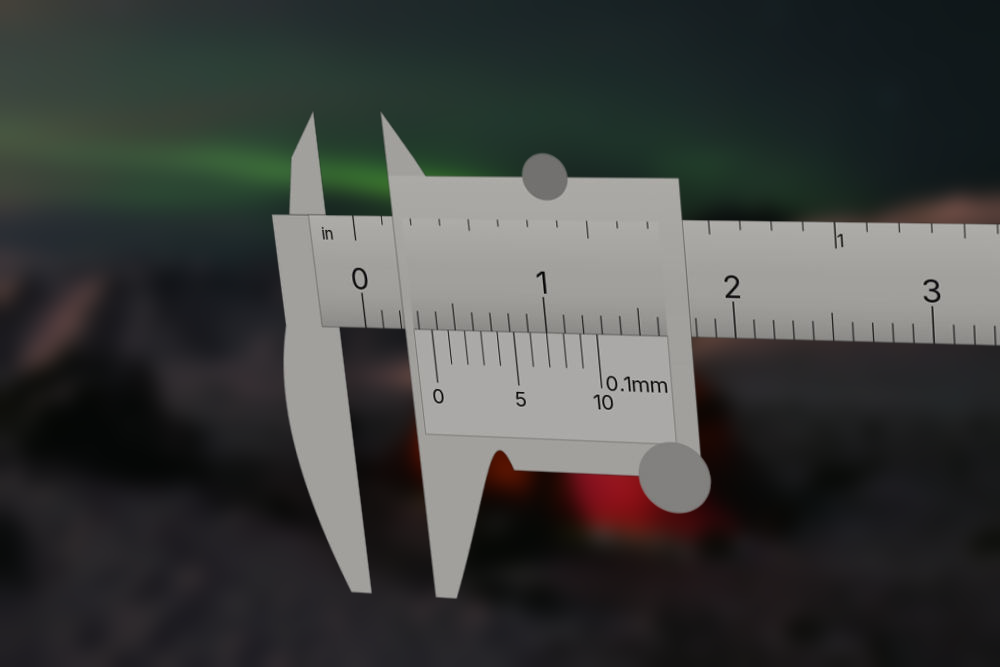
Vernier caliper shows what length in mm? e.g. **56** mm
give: **3.7** mm
